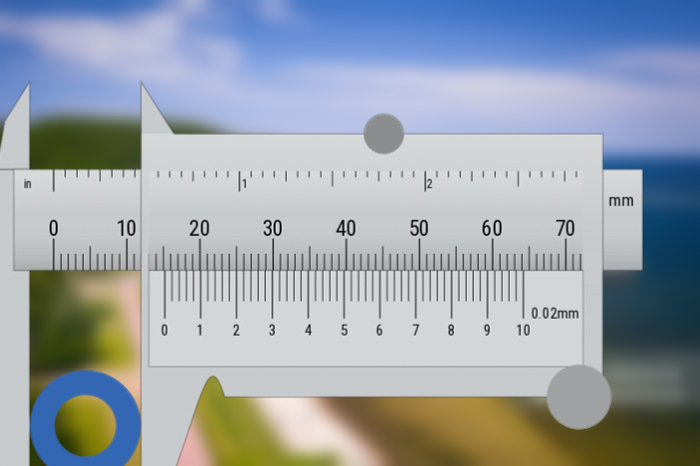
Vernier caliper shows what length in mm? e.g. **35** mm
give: **15.2** mm
